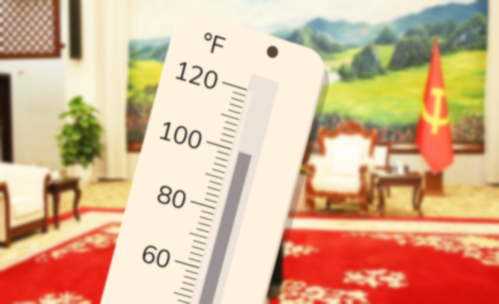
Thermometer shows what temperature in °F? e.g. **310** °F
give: **100** °F
